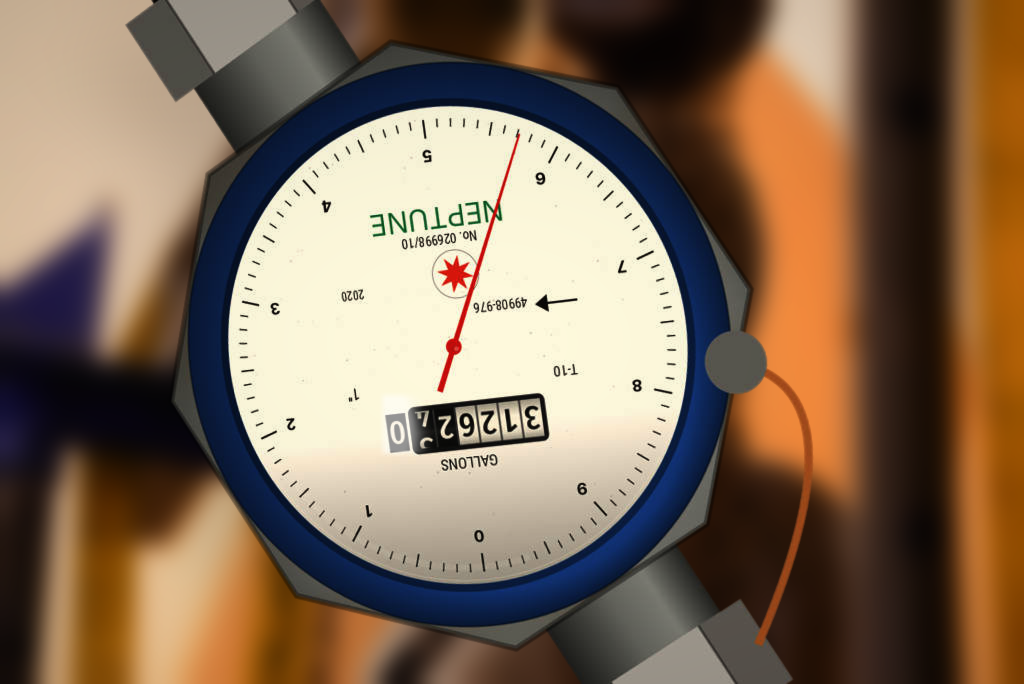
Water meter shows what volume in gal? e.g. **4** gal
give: **3126235.7** gal
